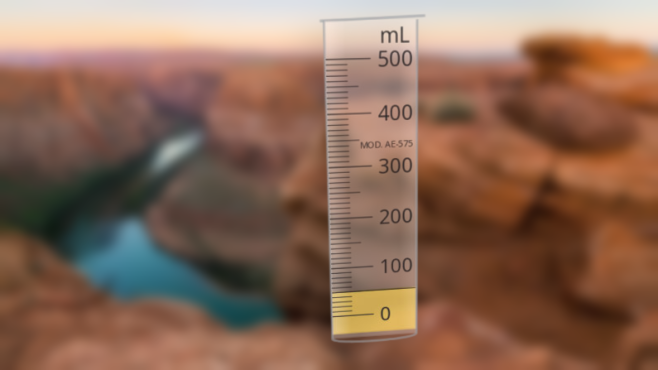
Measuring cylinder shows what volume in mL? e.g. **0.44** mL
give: **50** mL
